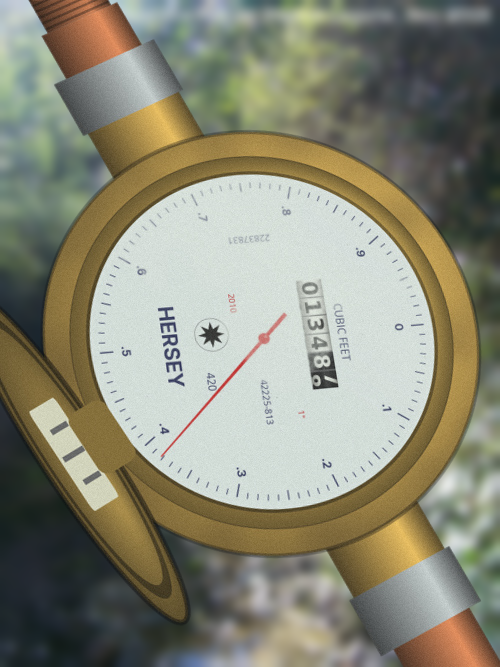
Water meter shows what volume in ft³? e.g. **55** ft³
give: **13487.38** ft³
